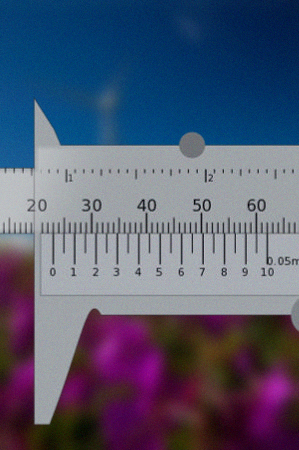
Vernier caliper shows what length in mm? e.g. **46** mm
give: **23.0** mm
